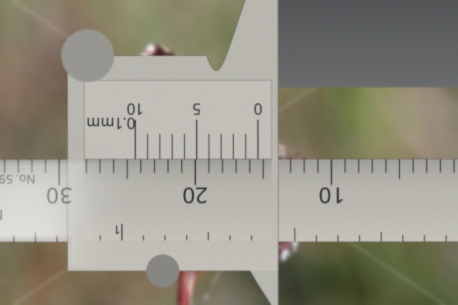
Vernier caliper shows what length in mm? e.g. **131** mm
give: **15.4** mm
